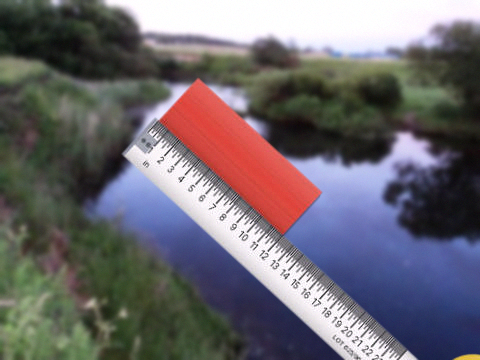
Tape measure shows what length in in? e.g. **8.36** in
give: **12** in
